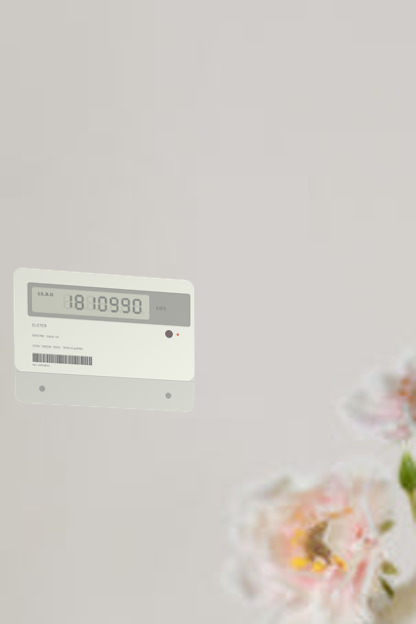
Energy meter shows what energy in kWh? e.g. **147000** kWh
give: **1810990** kWh
